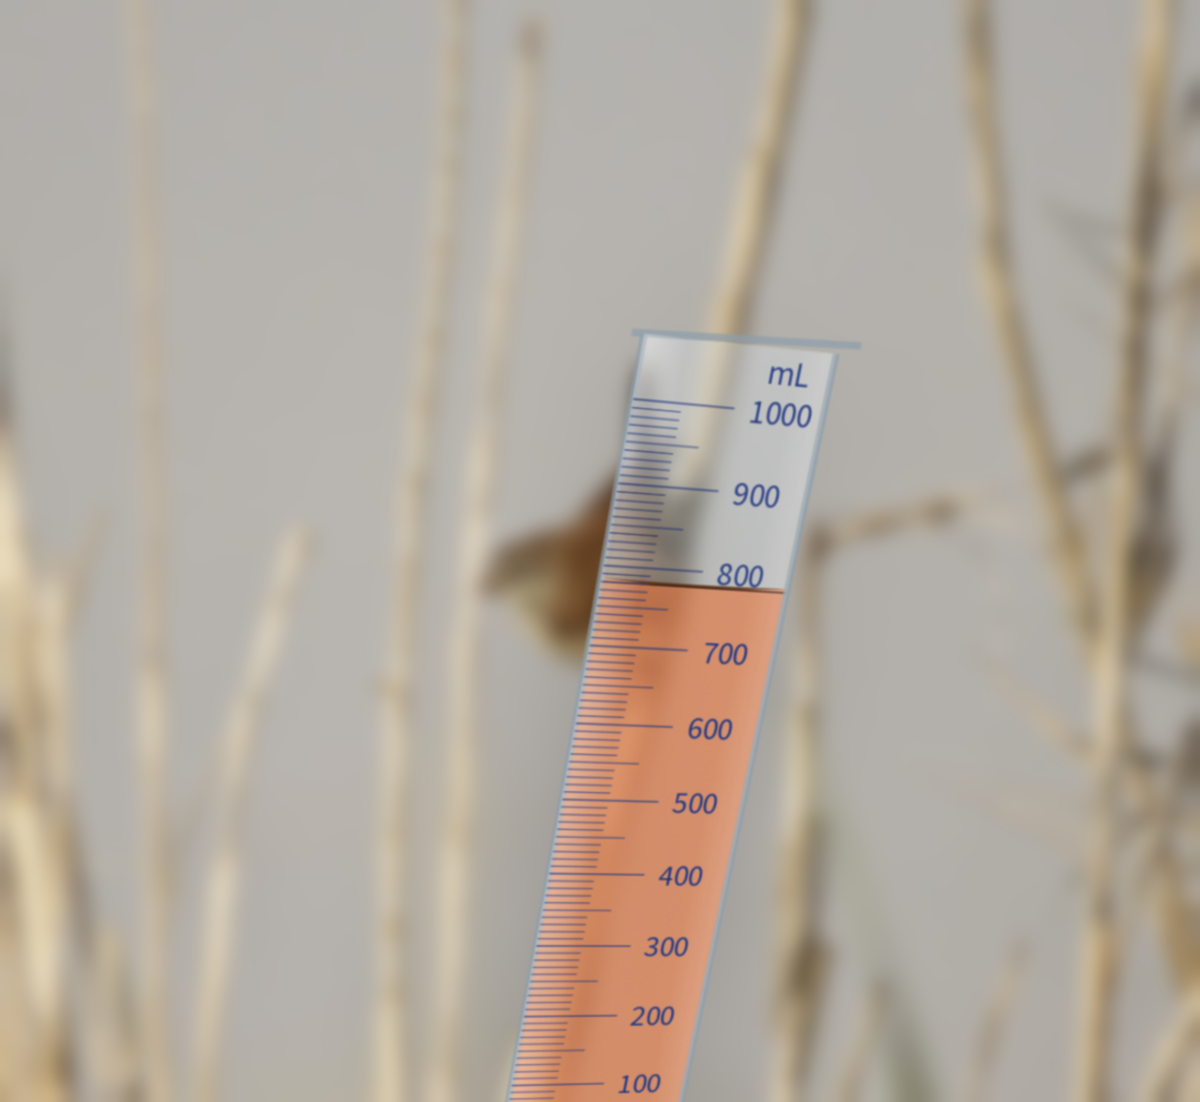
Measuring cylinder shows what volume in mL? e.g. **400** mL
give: **780** mL
